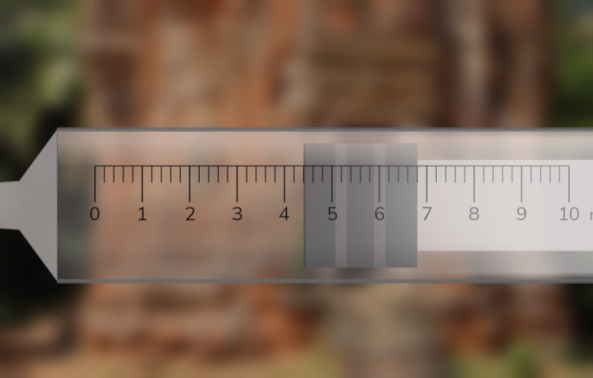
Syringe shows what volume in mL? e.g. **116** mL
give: **4.4** mL
